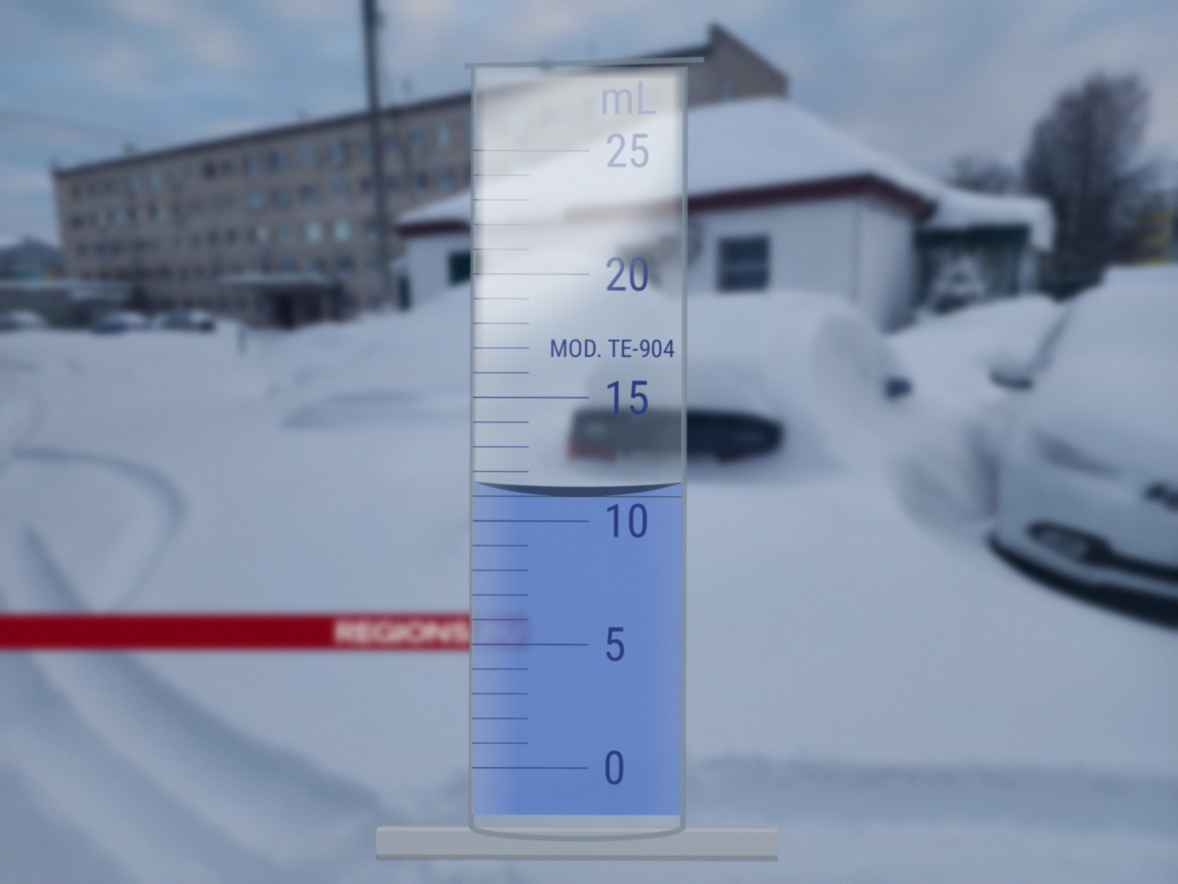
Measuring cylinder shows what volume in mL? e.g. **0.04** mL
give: **11** mL
